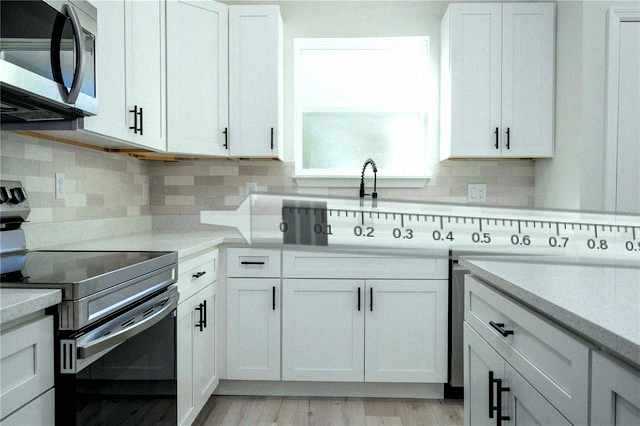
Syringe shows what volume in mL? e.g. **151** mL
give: **0** mL
